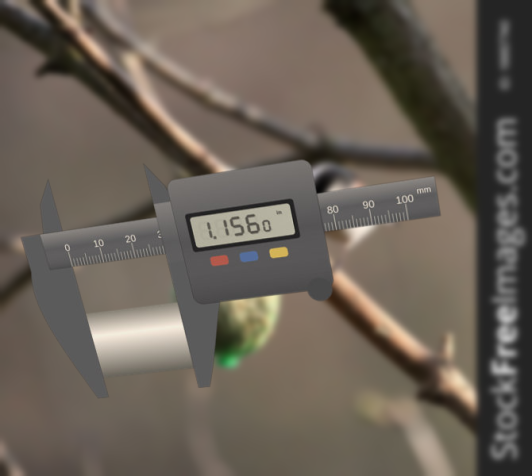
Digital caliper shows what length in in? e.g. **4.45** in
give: **1.1560** in
